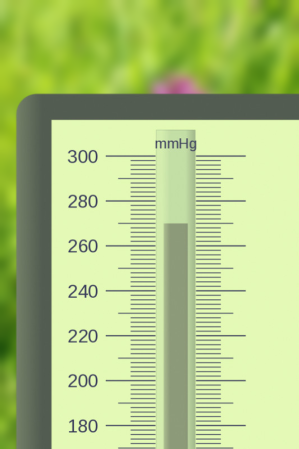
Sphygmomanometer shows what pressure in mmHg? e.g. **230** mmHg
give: **270** mmHg
